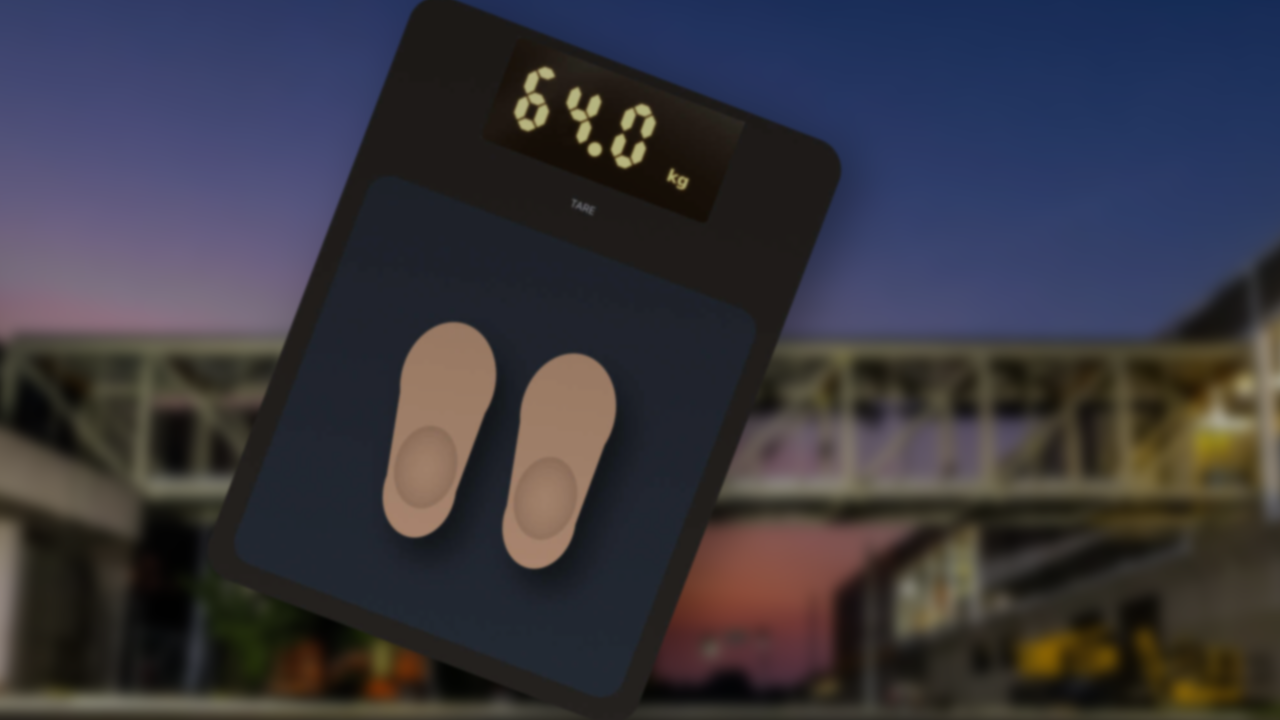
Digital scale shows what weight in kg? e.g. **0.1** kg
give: **64.0** kg
